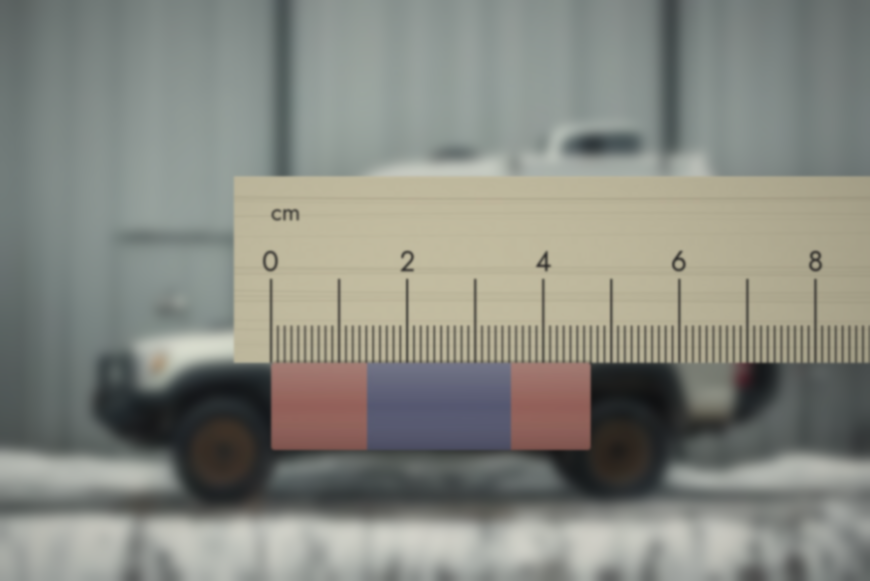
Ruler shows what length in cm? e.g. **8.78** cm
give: **4.7** cm
